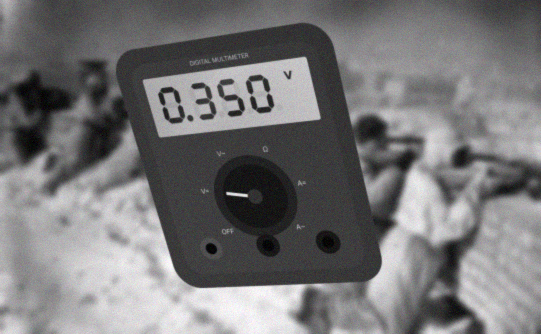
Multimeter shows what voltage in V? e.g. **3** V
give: **0.350** V
